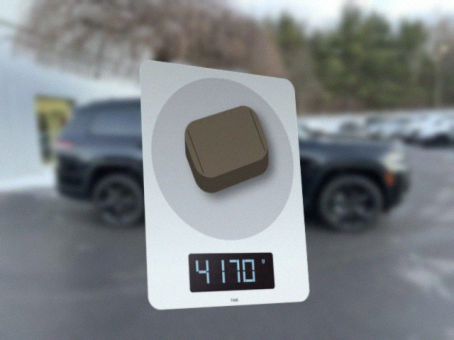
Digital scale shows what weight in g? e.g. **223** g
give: **4170** g
